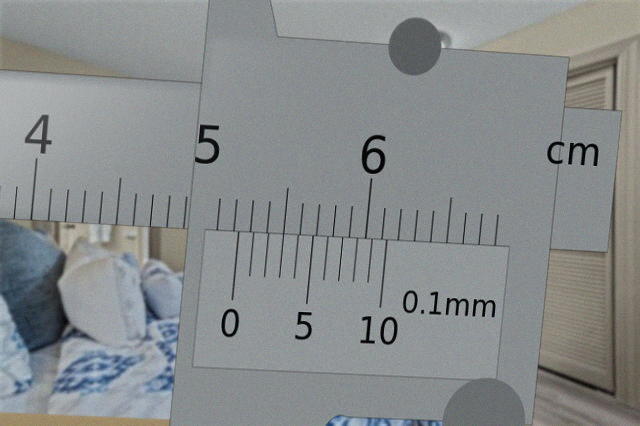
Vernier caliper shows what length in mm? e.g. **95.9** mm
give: **52.3** mm
